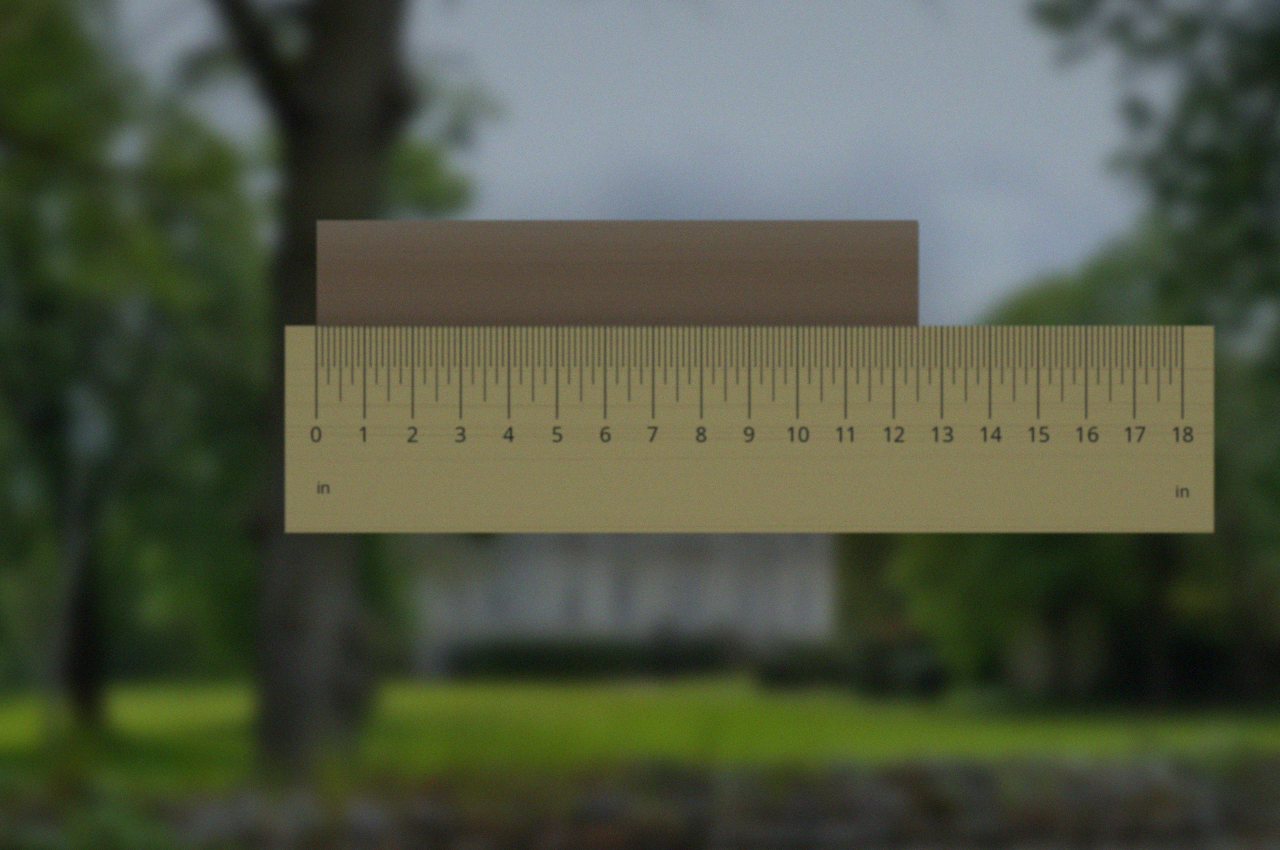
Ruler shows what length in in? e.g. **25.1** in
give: **12.5** in
